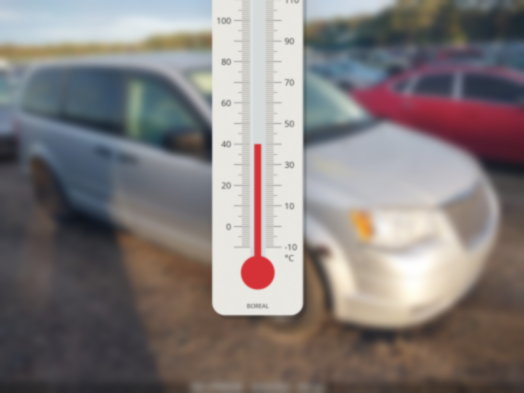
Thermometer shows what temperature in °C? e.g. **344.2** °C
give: **40** °C
